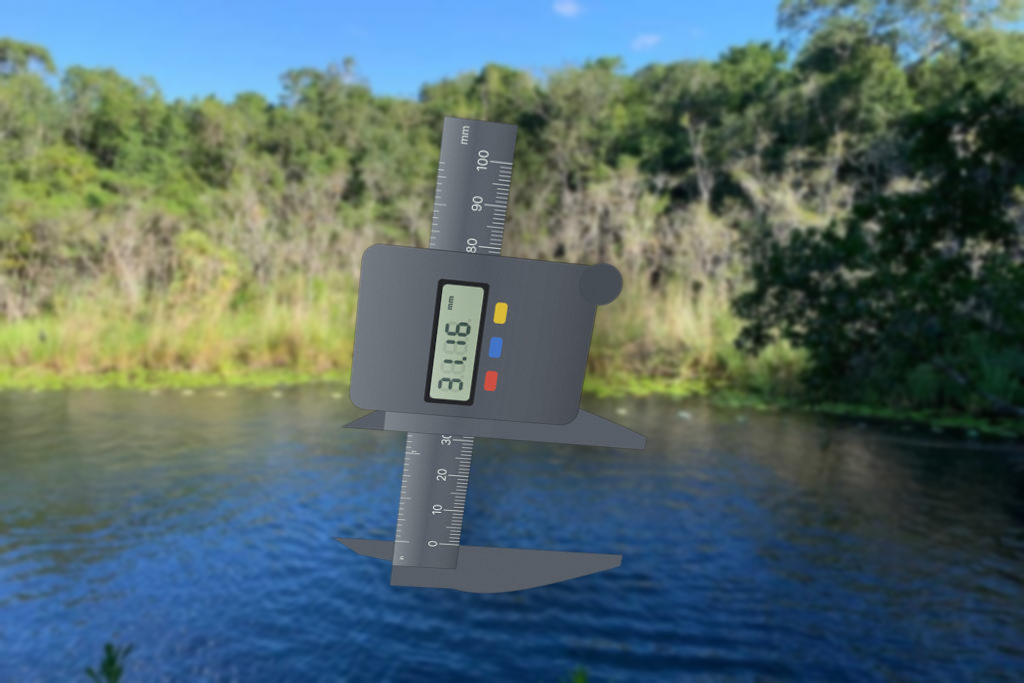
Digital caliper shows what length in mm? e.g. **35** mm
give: **31.16** mm
